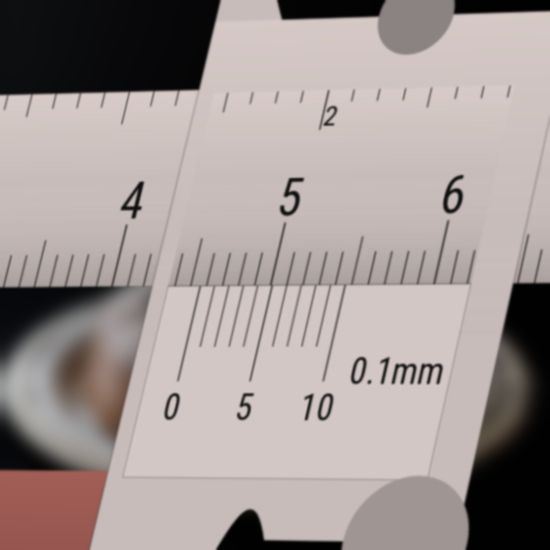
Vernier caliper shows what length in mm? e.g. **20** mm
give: **45.6** mm
